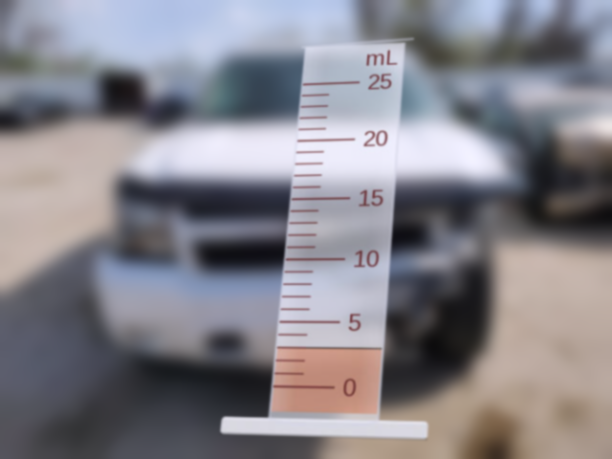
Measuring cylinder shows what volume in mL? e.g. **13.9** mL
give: **3** mL
